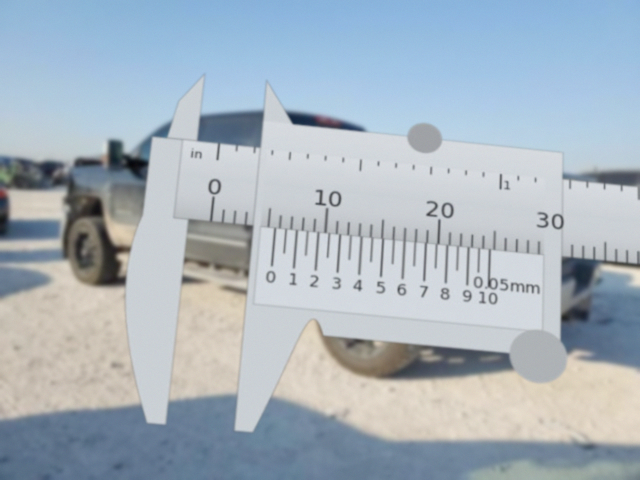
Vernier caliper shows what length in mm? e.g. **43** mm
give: **5.6** mm
